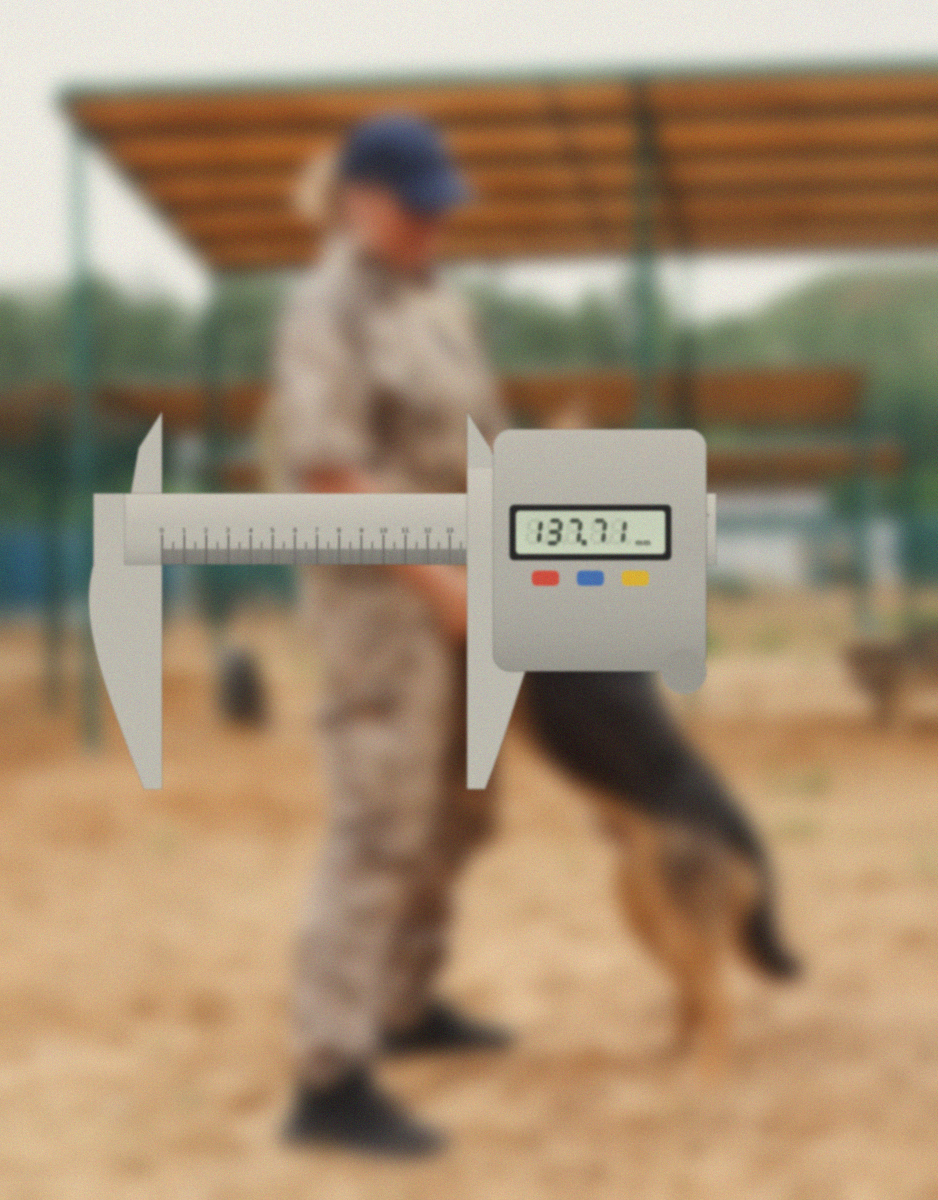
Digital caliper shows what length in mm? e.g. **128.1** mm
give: **137.71** mm
